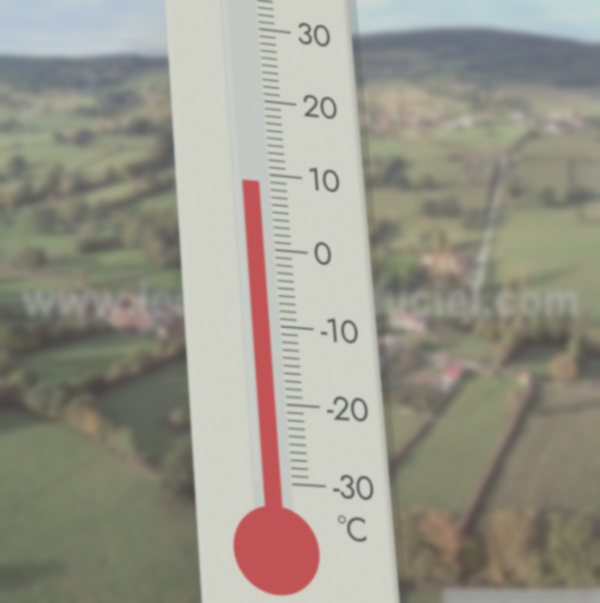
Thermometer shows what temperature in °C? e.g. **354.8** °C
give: **9** °C
